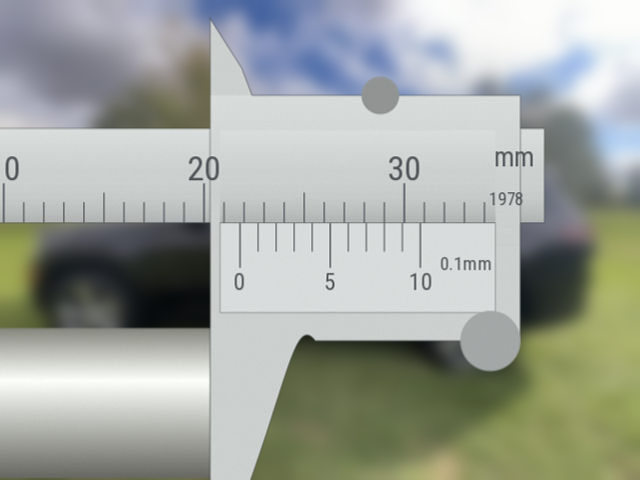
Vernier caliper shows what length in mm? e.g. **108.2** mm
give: **21.8** mm
